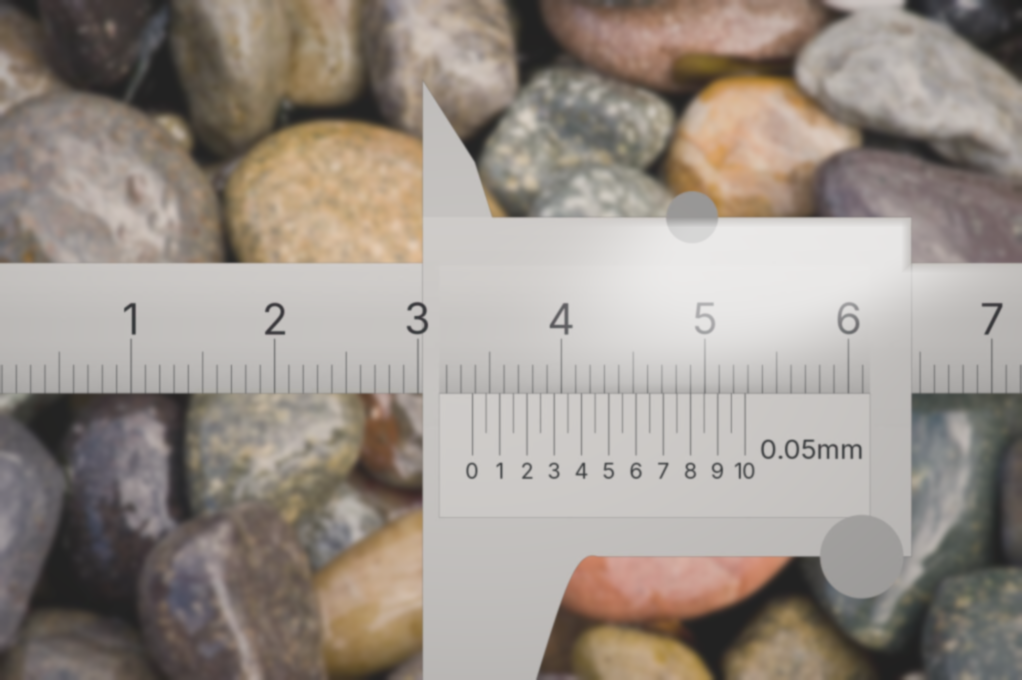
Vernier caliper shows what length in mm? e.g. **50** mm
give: **33.8** mm
